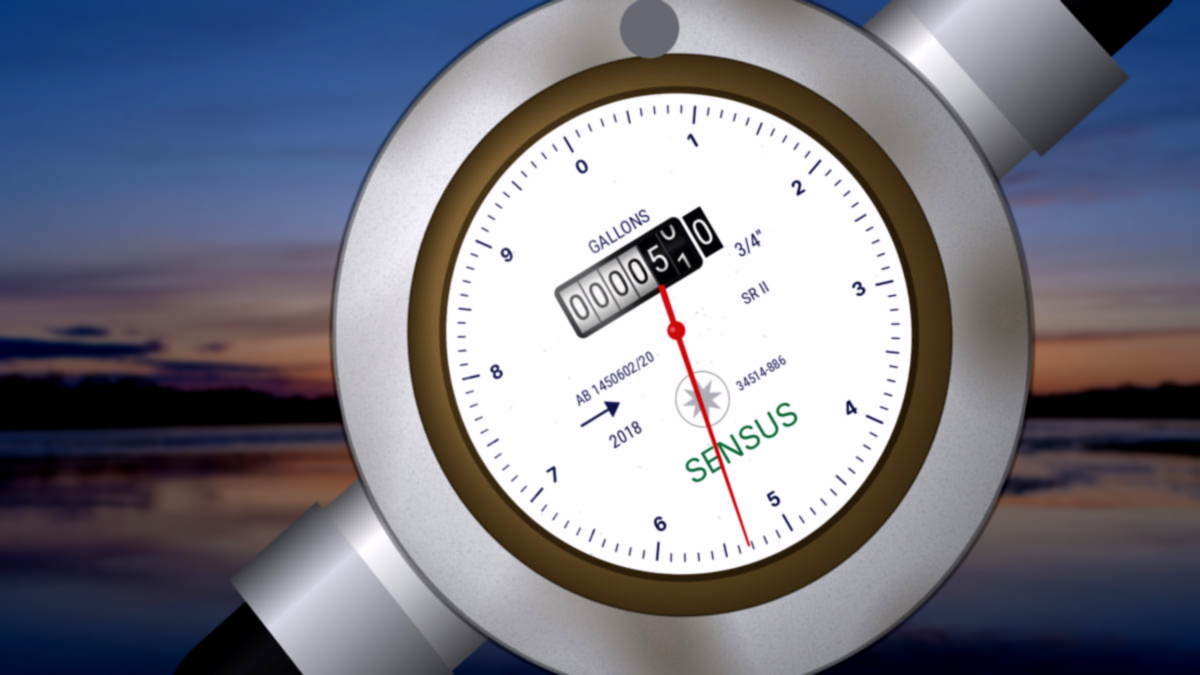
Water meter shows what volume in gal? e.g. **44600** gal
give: **505.3** gal
